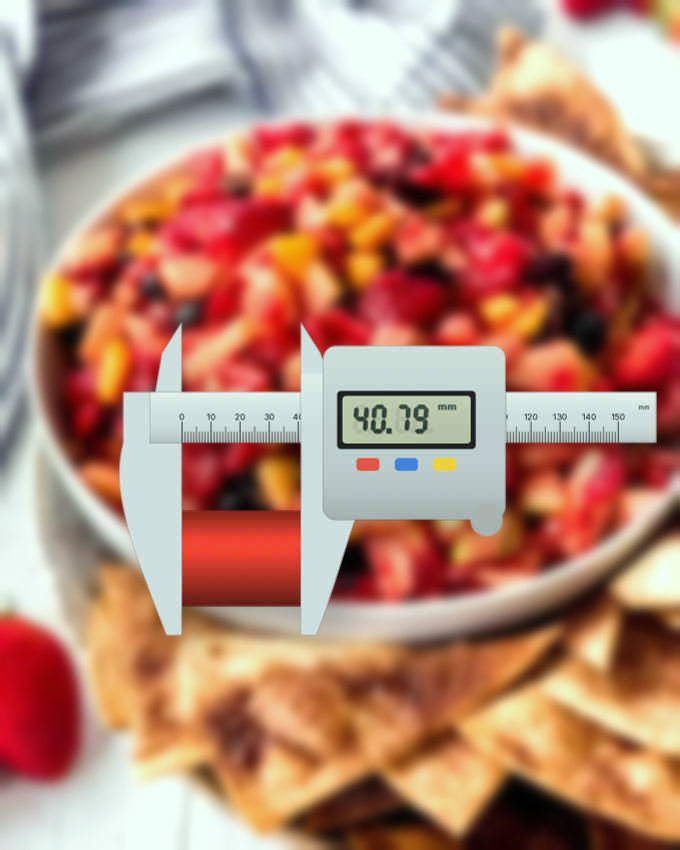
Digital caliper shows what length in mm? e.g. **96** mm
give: **40.79** mm
